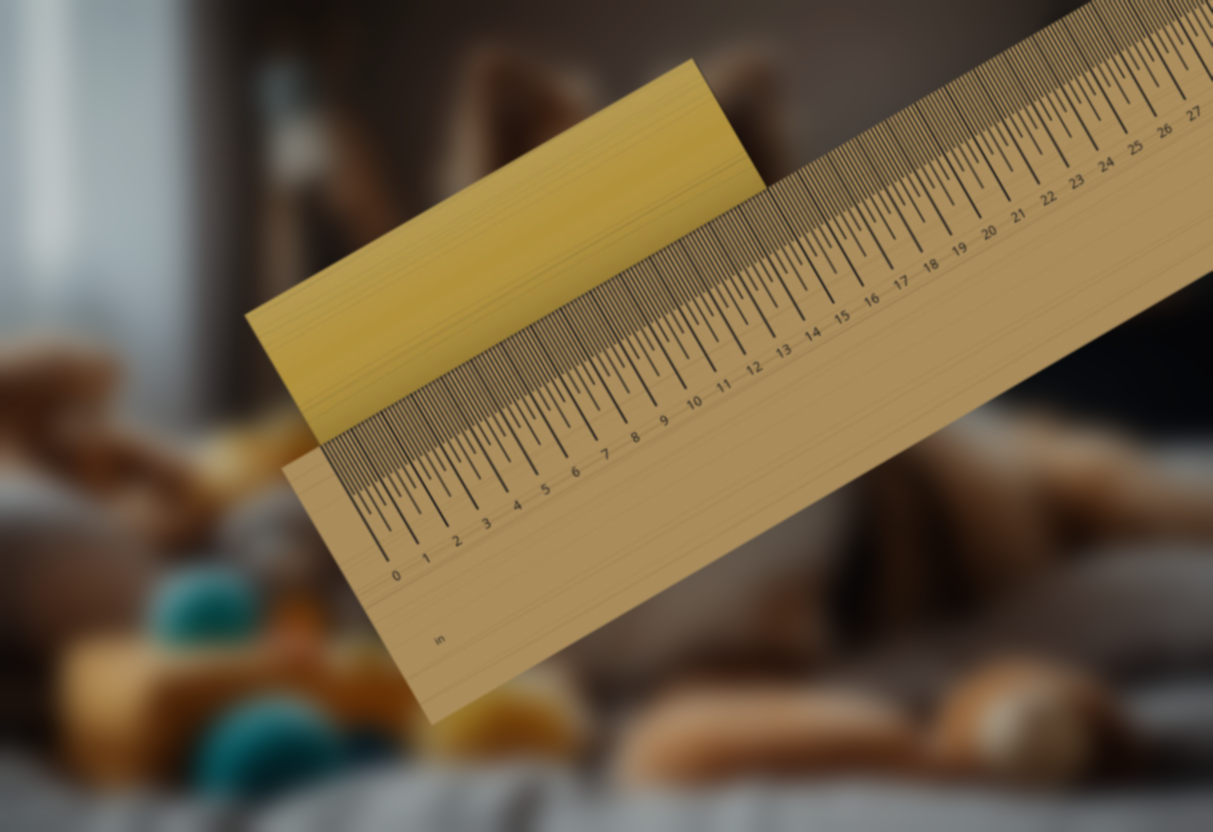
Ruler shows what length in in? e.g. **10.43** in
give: **15** in
